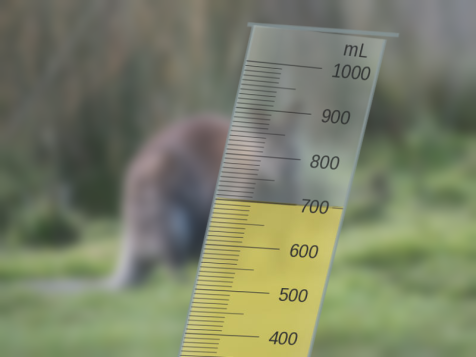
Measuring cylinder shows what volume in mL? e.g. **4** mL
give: **700** mL
